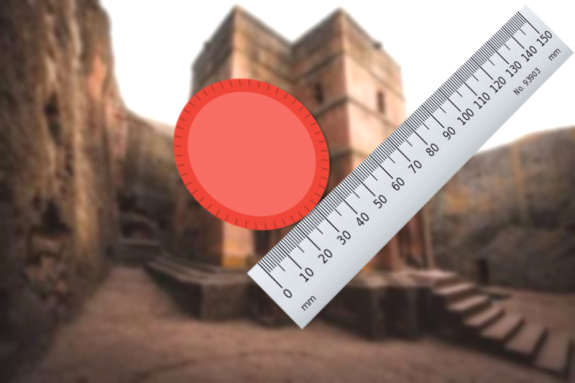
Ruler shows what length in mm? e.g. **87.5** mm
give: **55** mm
